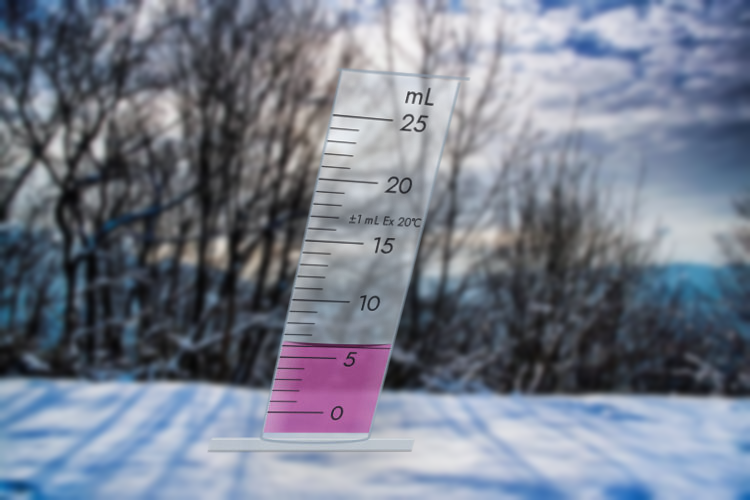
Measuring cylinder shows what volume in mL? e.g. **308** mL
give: **6** mL
